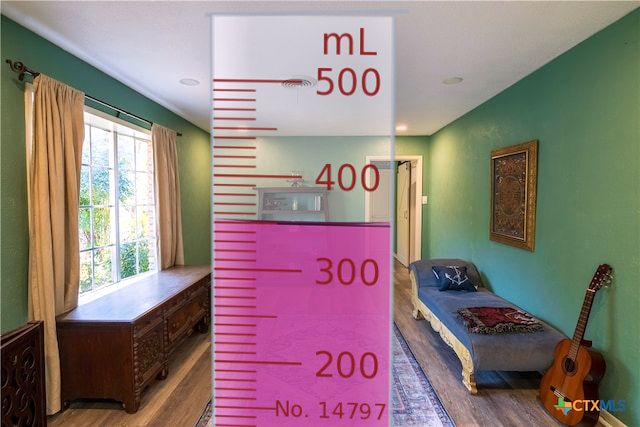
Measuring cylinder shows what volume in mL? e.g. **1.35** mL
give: **350** mL
